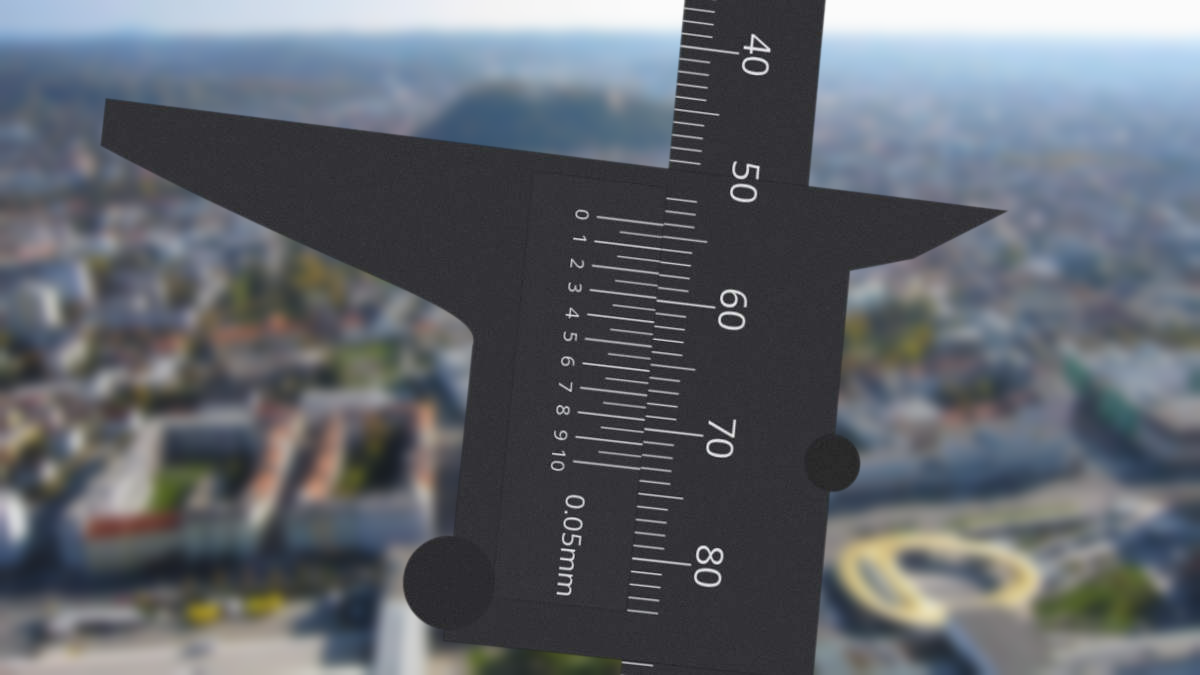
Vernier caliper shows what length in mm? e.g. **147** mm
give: **54.1** mm
